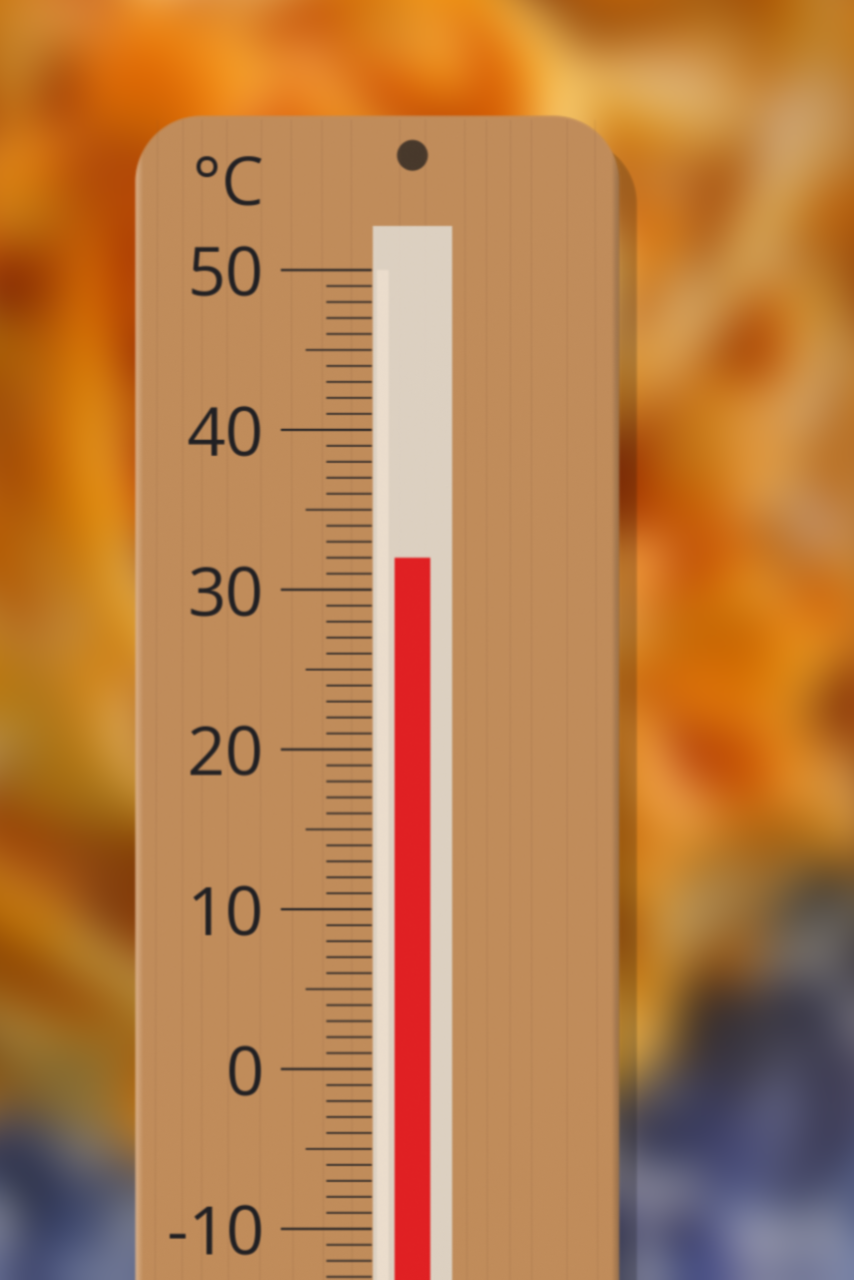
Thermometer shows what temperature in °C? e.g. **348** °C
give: **32** °C
